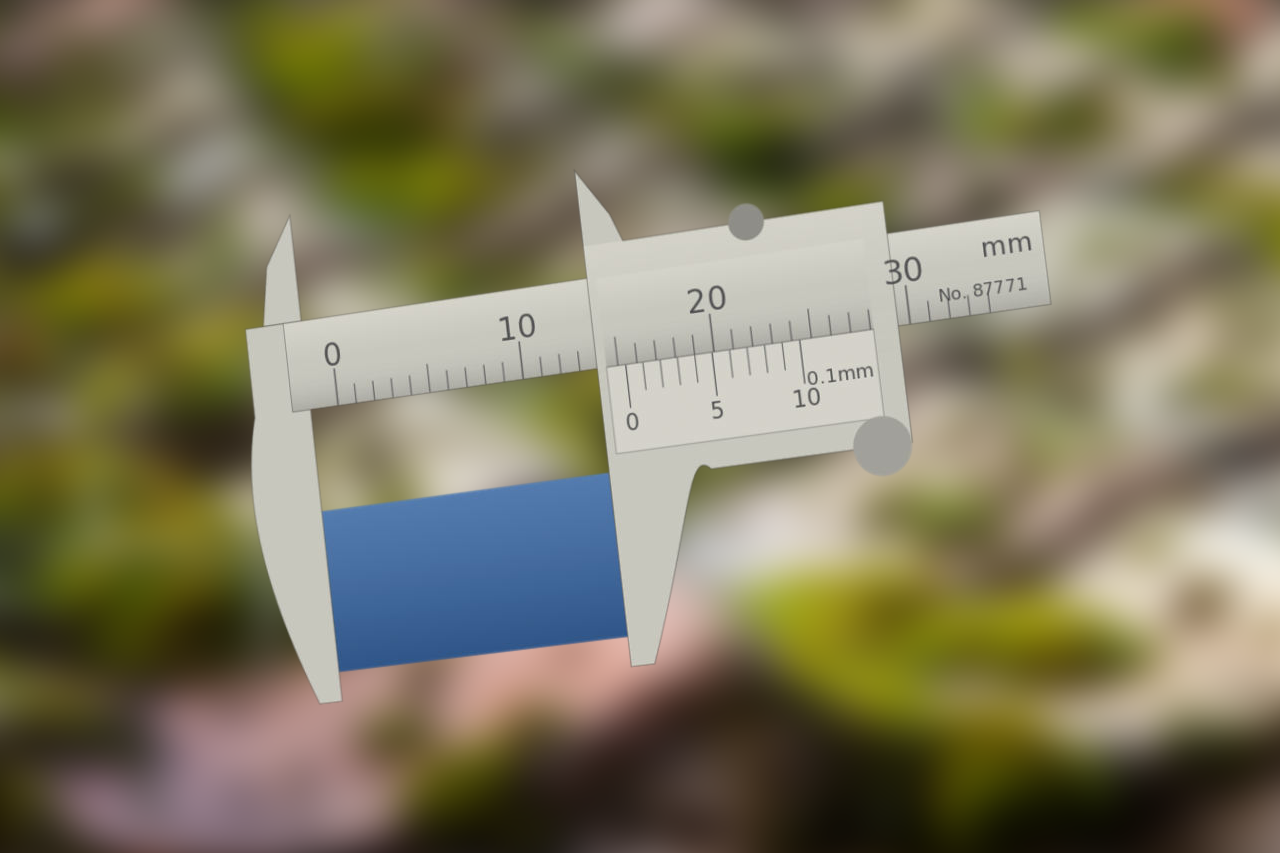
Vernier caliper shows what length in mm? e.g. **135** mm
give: **15.4** mm
